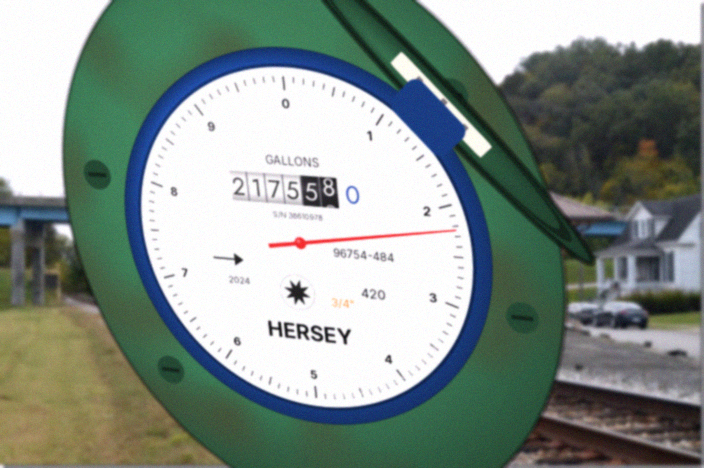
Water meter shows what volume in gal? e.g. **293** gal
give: **2175582.2** gal
